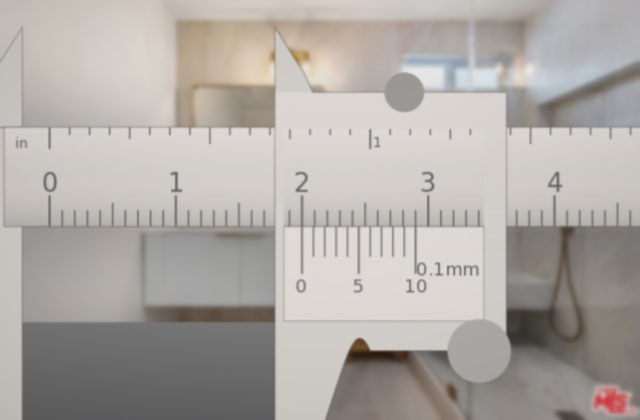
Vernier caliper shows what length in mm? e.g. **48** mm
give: **20.0** mm
